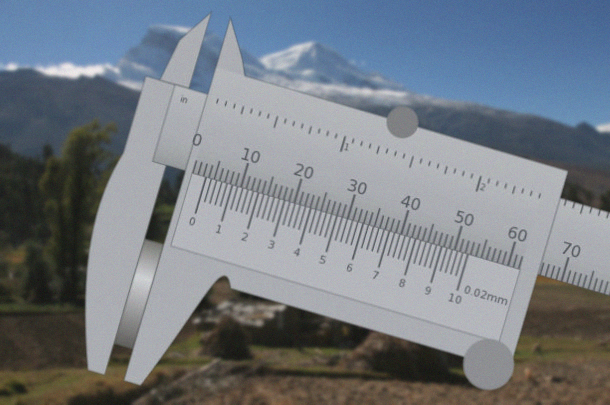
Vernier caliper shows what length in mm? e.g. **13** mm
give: **3.5** mm
